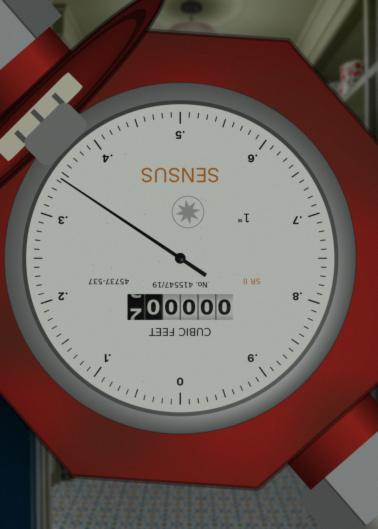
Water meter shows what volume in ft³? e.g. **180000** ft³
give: **2.34** ft³
